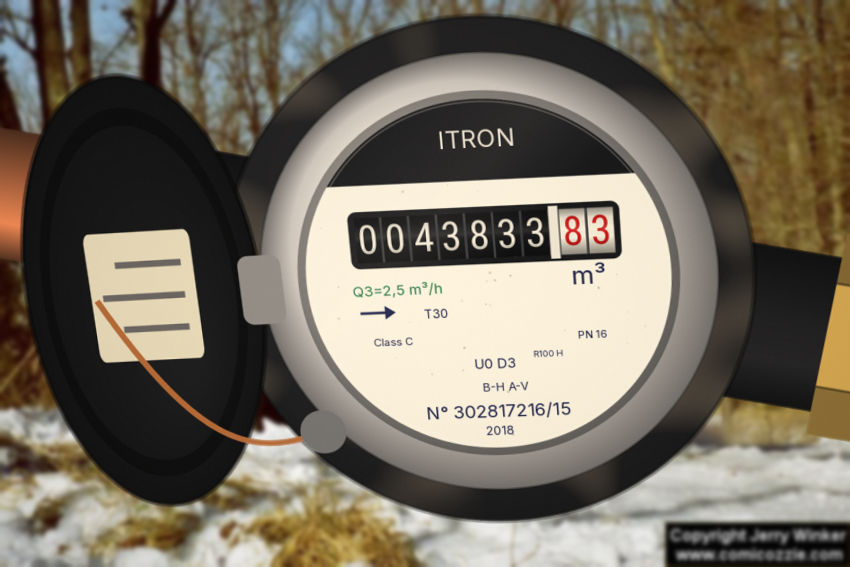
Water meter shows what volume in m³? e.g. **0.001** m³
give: **43833.83** m³
